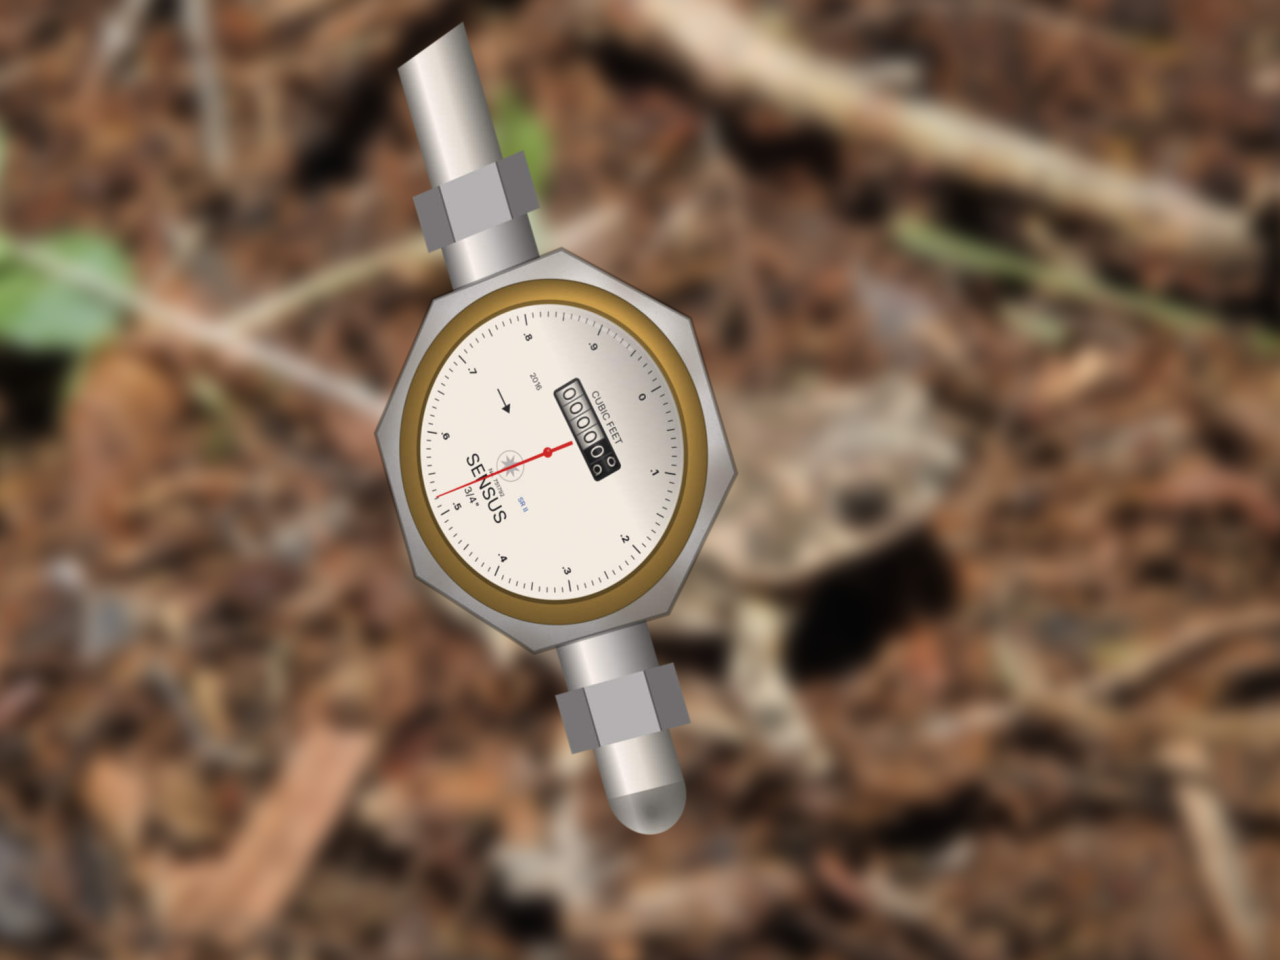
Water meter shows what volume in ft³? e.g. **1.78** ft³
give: **8.52** ft³
